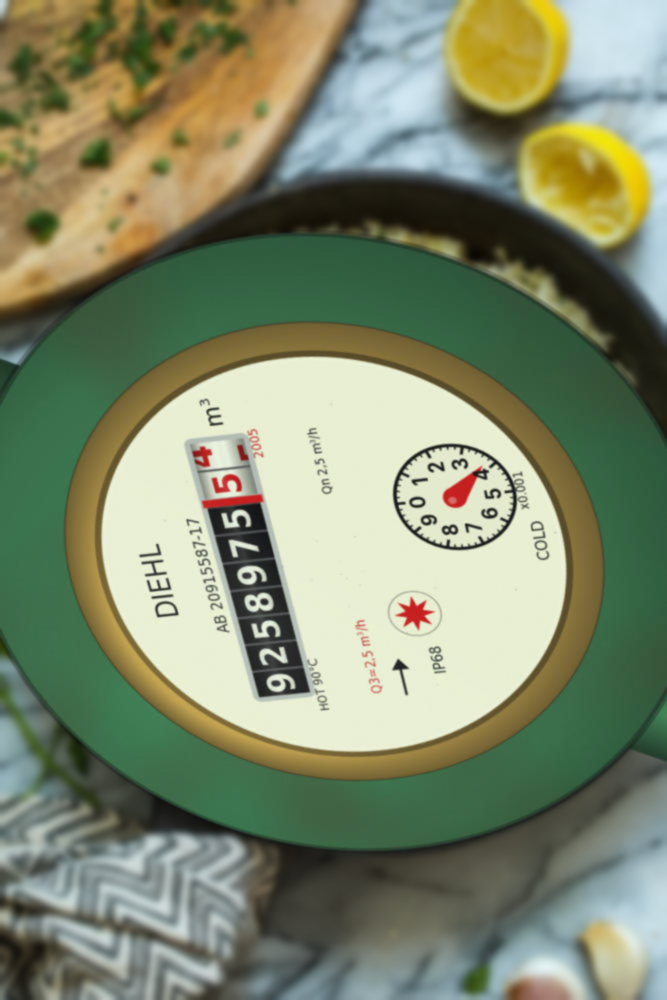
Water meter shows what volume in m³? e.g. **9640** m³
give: **9258975.543** m³
